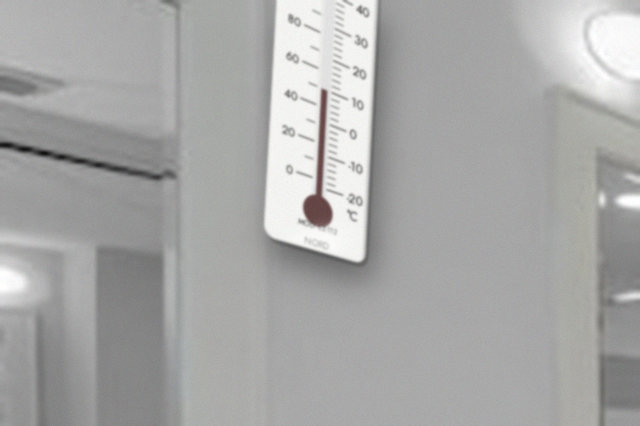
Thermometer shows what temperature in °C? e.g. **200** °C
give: **10** °C
